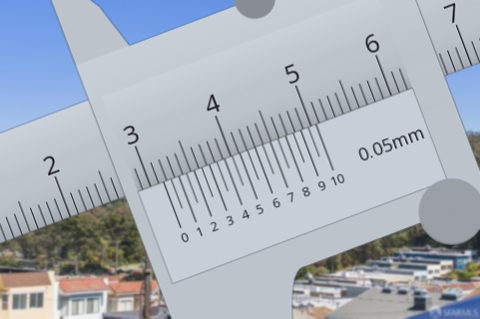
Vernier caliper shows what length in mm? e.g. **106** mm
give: **31.6** mm
